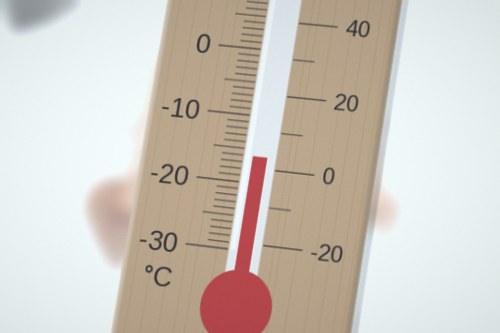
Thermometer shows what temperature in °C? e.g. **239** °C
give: **-16** °C
